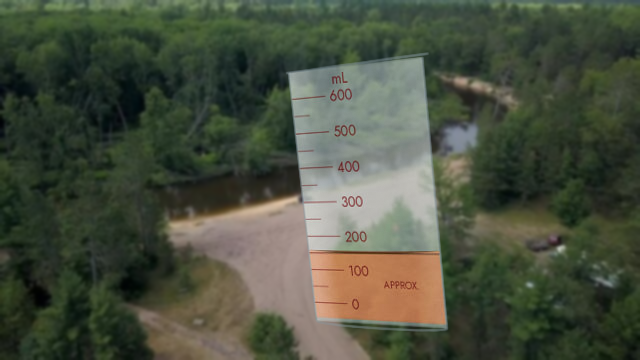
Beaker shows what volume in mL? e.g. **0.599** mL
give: **150** mL
